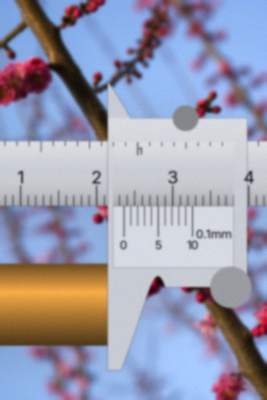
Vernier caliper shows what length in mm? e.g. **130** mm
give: **23.6** mm
